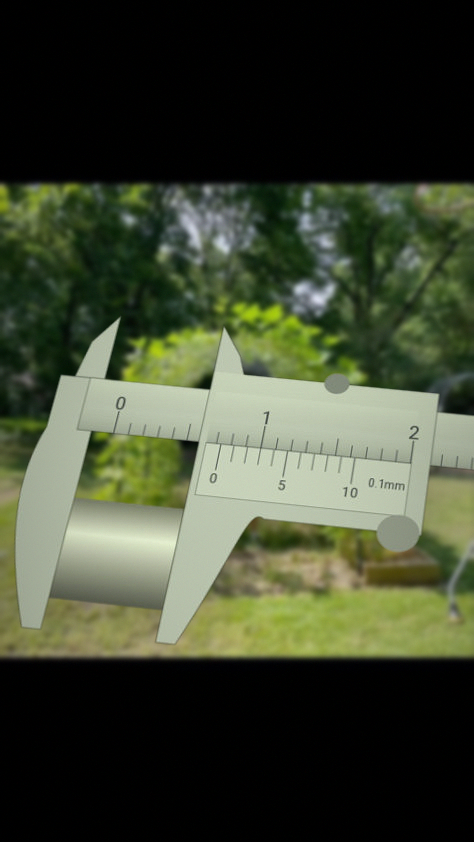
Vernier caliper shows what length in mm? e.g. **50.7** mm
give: **7.3** mm
